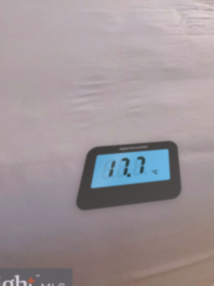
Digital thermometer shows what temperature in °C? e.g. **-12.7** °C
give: **17.7** °C
